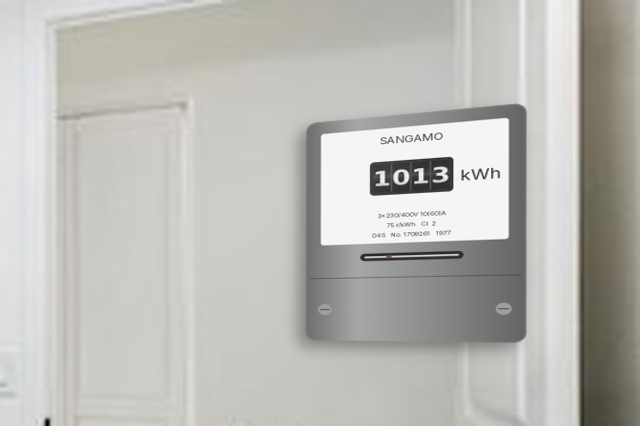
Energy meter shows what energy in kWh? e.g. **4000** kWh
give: **1013** kWh
